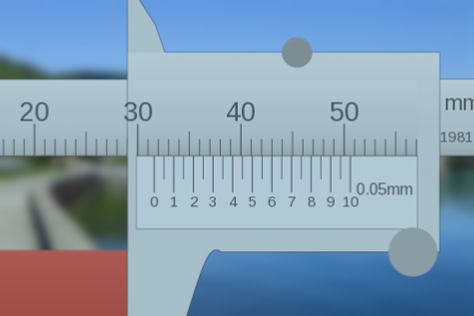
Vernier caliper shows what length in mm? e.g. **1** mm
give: **31.6** mm
